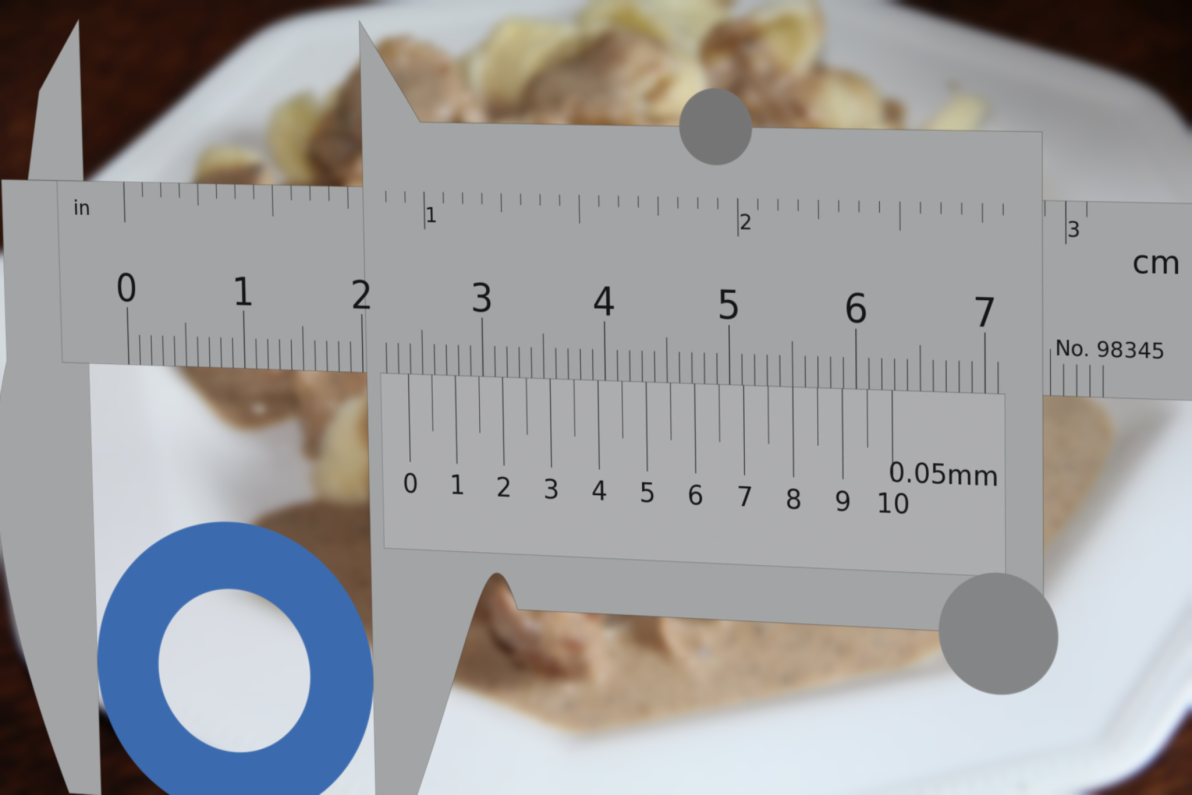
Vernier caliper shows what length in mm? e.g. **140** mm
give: **23.8** mm
